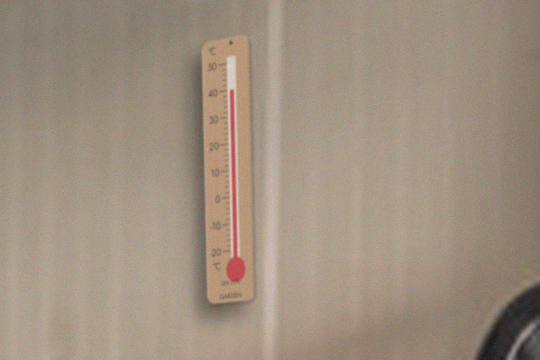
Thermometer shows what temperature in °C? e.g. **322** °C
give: **40** °C
